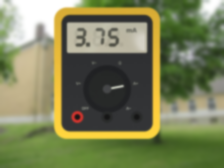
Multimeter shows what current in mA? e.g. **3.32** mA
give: **3.75** mA
